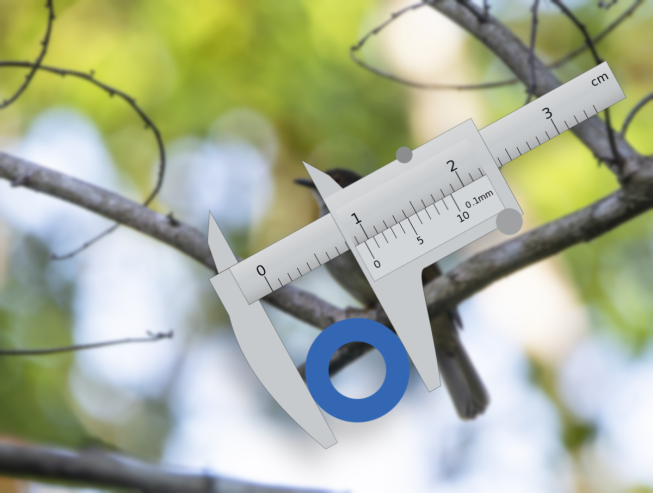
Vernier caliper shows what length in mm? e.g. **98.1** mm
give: **9.6** mm
